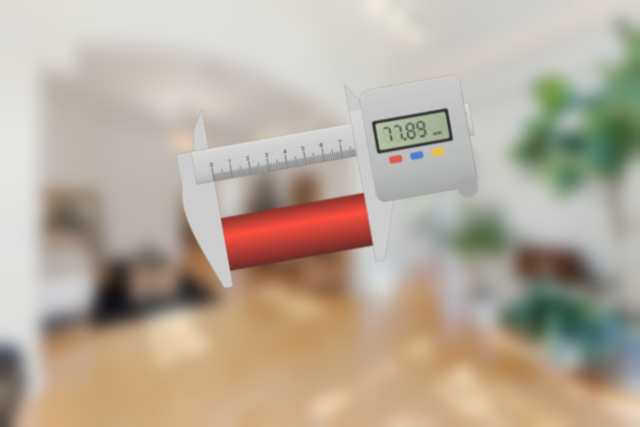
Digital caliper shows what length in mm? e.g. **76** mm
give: **77.89** mm
